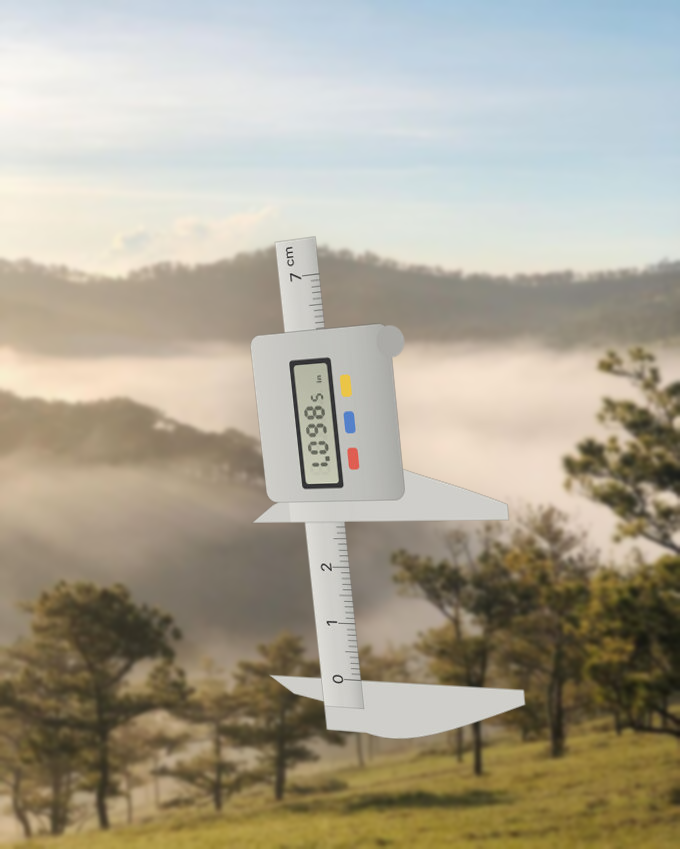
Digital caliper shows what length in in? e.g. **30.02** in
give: **1.0985** in
